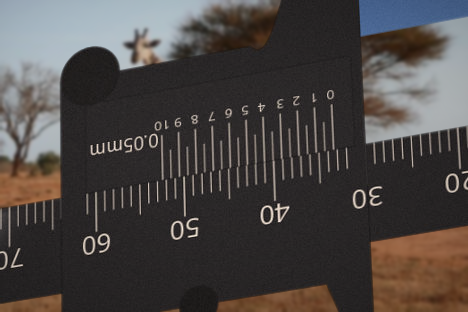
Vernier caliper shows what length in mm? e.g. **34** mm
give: **33.4** mm
